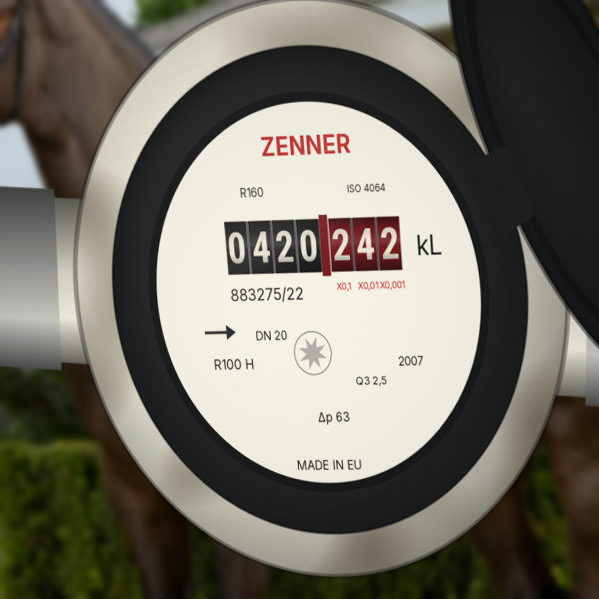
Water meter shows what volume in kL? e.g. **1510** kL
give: **420.242** kL
